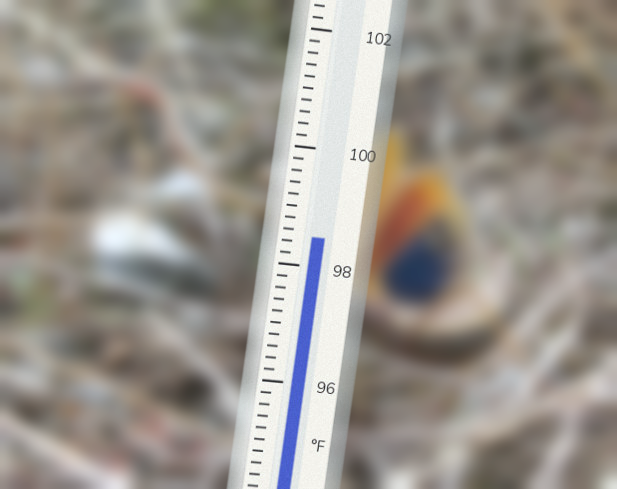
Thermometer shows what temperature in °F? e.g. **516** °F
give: **98.5** °F
